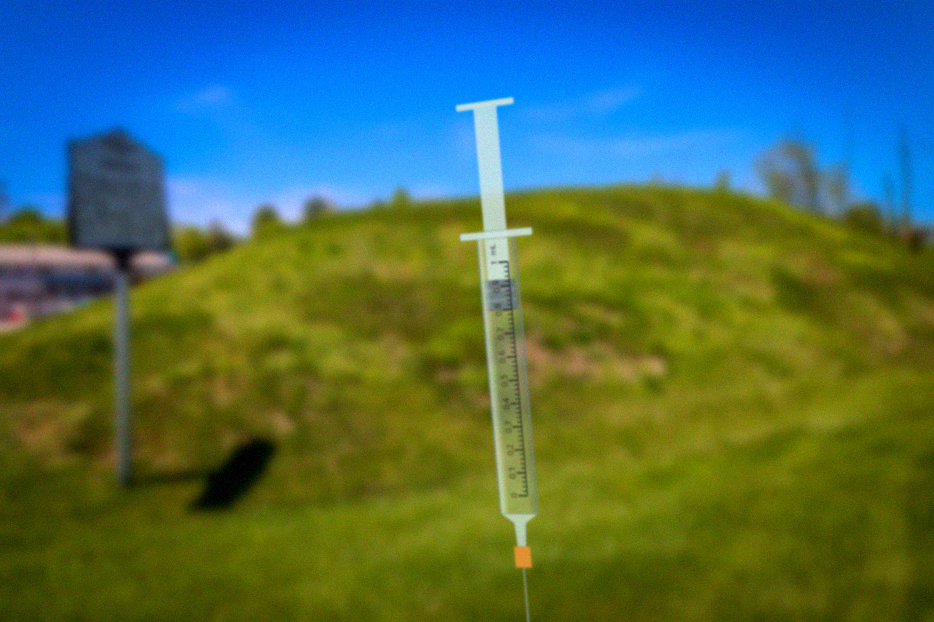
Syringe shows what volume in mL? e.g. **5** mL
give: **0.8** mL
